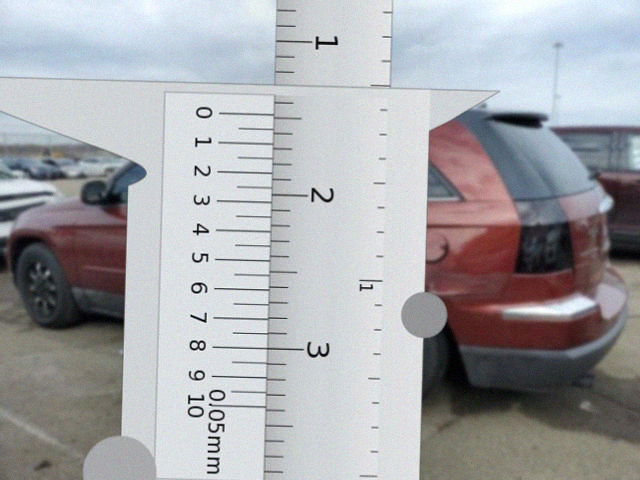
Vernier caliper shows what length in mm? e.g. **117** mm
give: **14.8** mm
